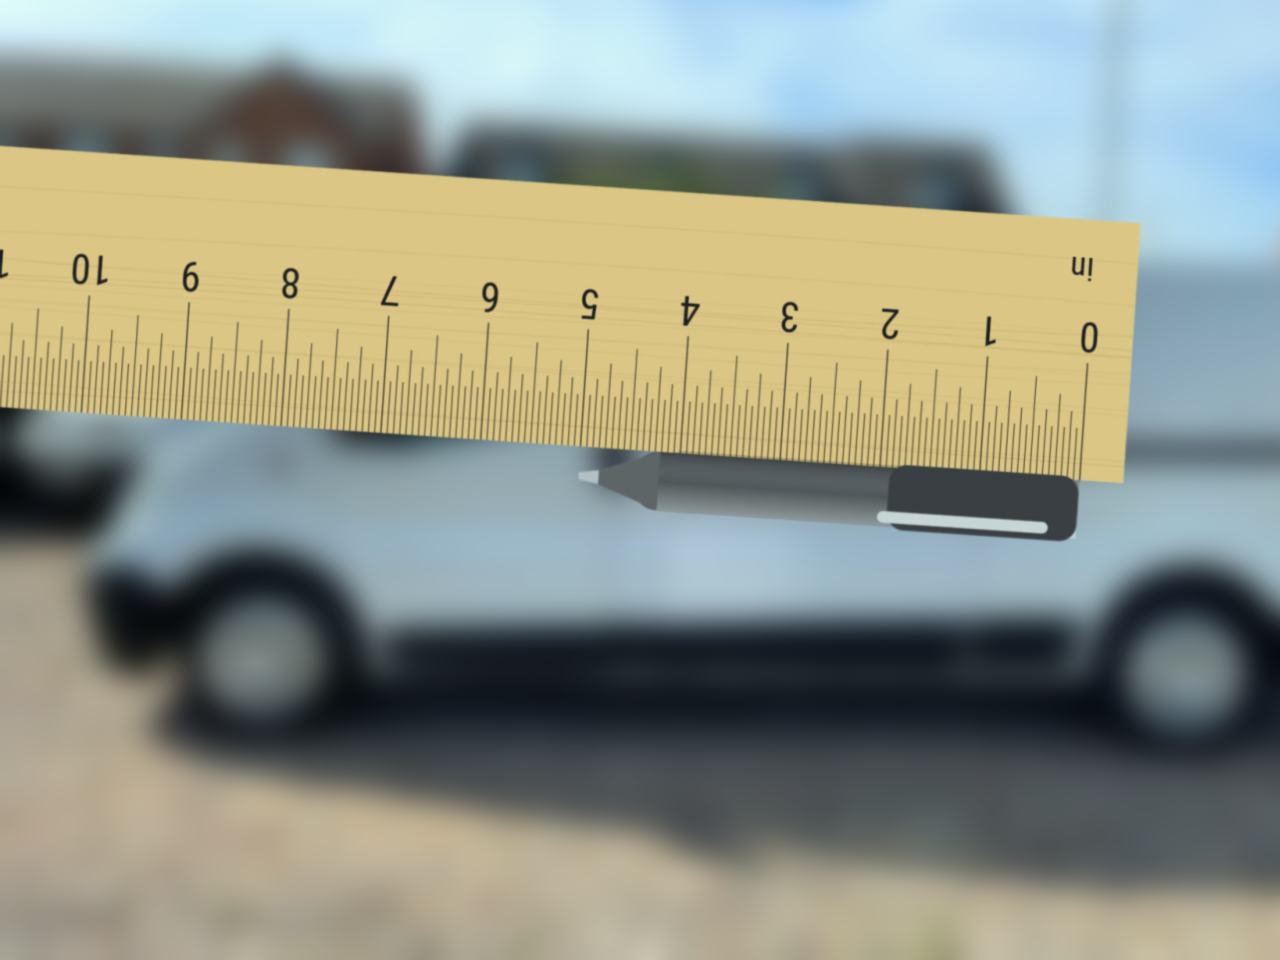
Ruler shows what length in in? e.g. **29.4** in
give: **5** in
